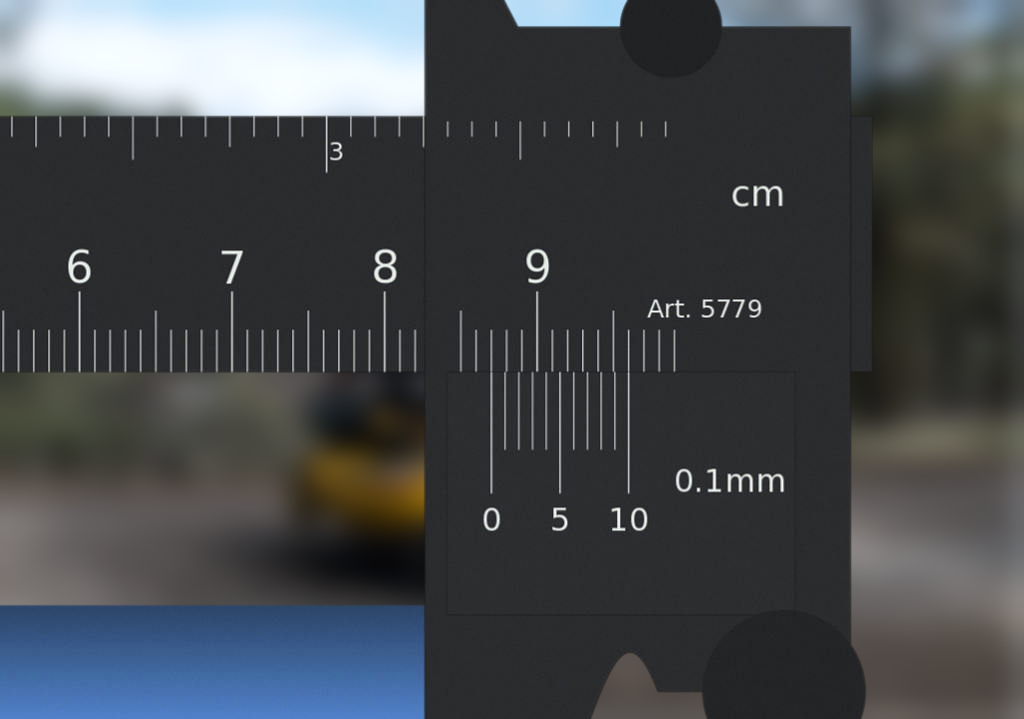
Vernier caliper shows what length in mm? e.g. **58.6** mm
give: **87.0** mm
